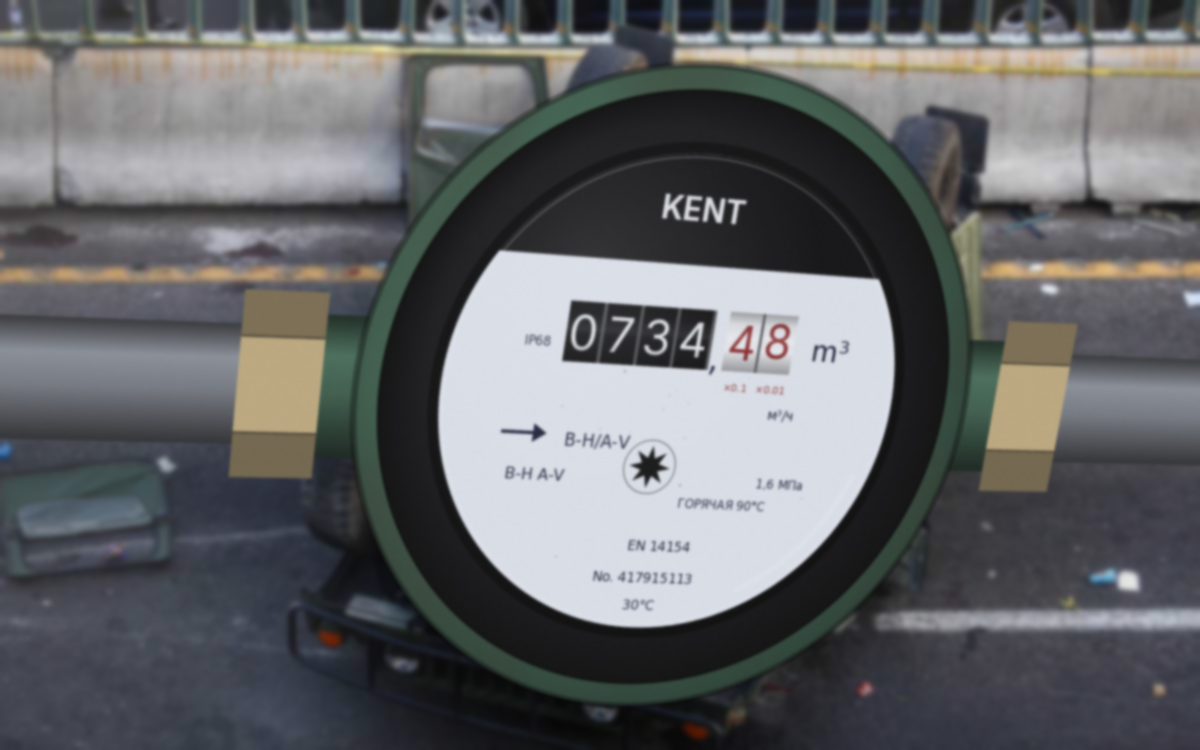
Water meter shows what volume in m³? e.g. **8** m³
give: **734.48** m³
